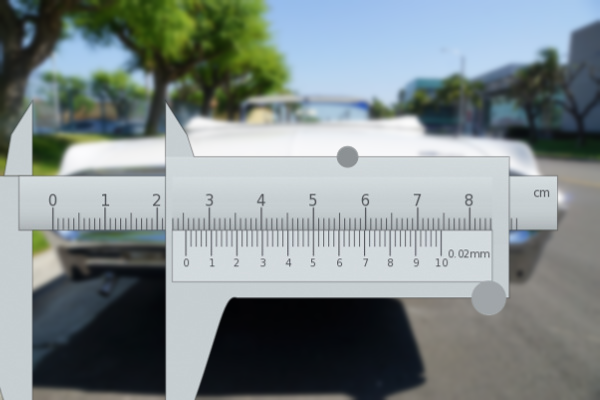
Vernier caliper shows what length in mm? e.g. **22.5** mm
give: **25.5** mm
